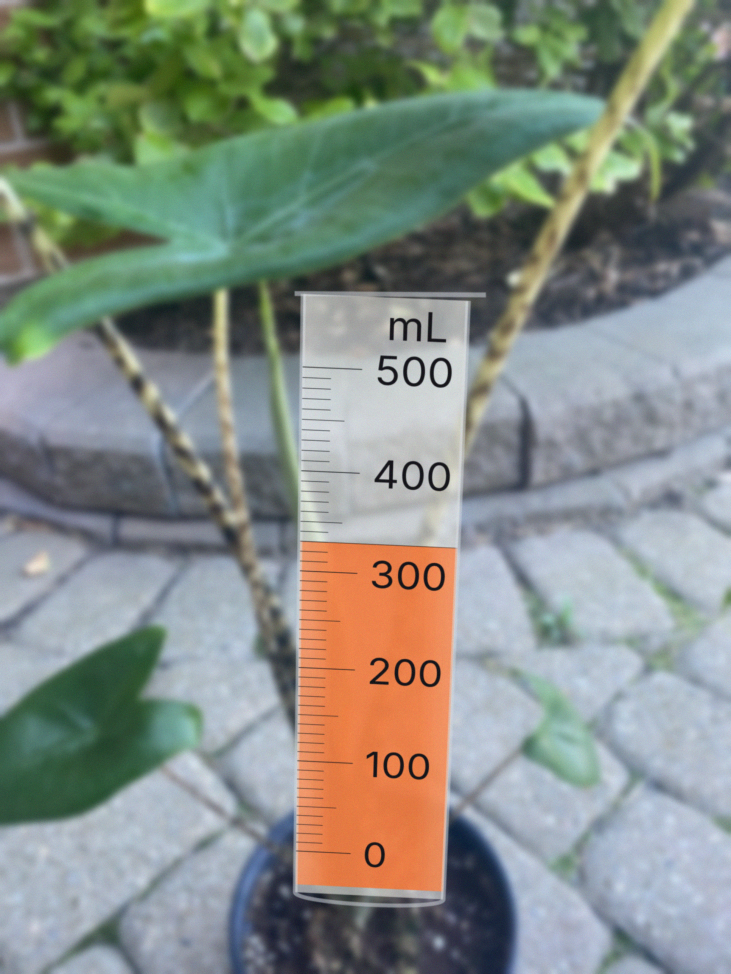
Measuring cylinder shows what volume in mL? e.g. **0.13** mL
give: **330** mL
